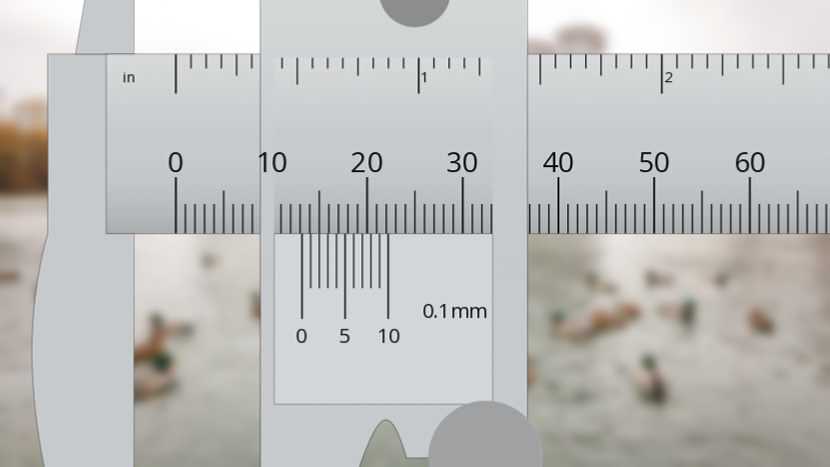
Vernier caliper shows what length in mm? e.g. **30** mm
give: **13.2** mm
